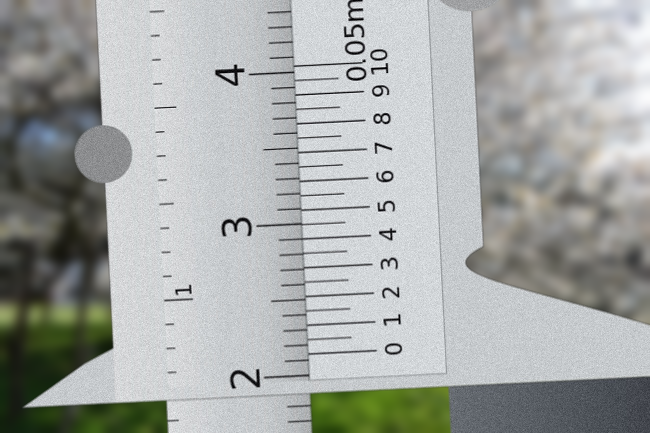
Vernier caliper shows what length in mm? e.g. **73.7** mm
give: **21.4** mm
